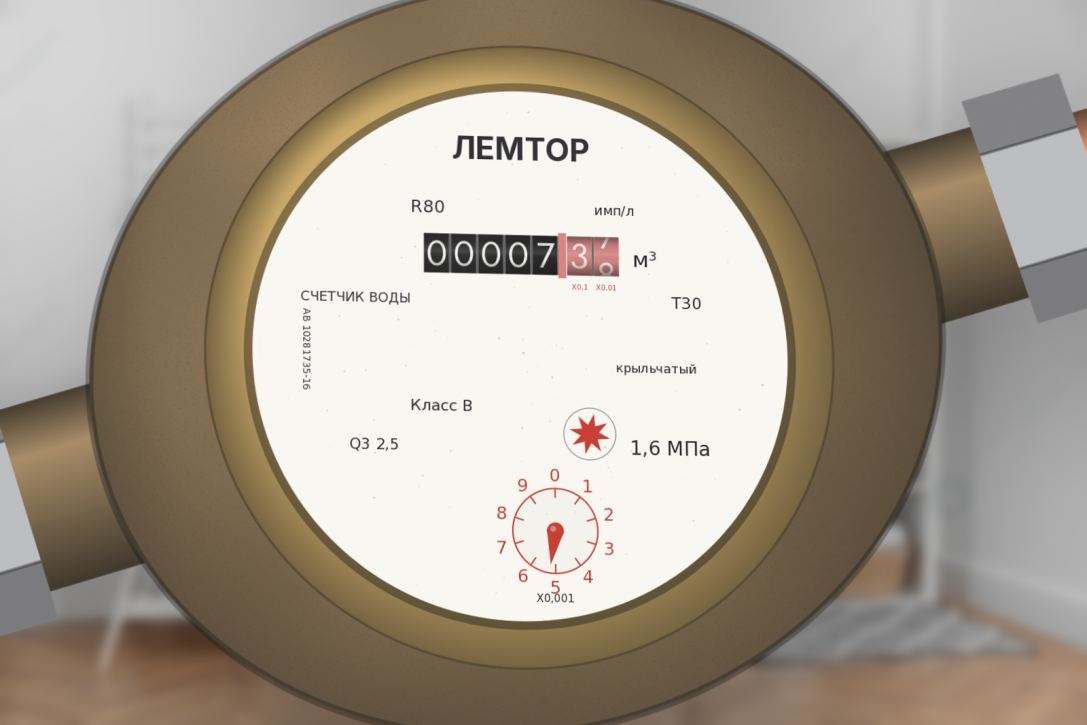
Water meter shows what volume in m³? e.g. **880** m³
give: **7.375** m³
